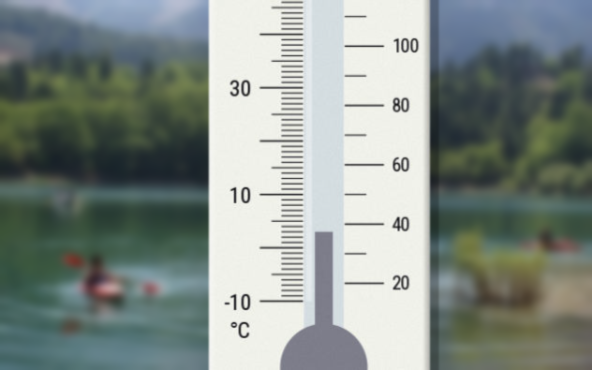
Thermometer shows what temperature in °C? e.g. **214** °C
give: **3** °C
